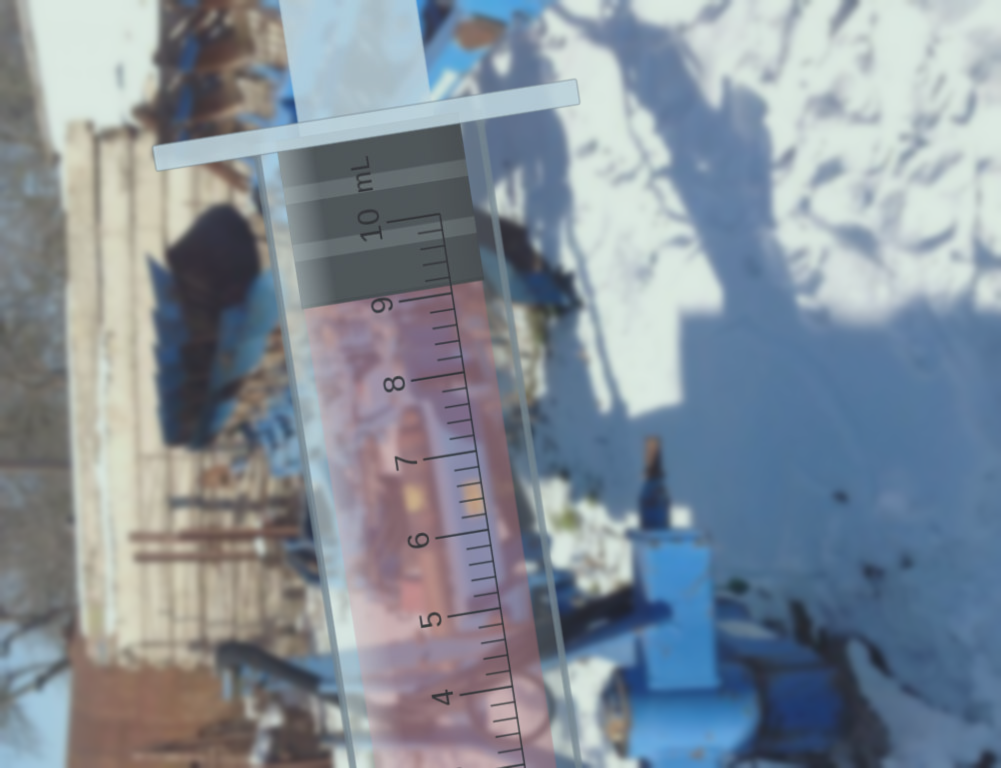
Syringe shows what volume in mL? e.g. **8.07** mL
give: **9.1** mL
